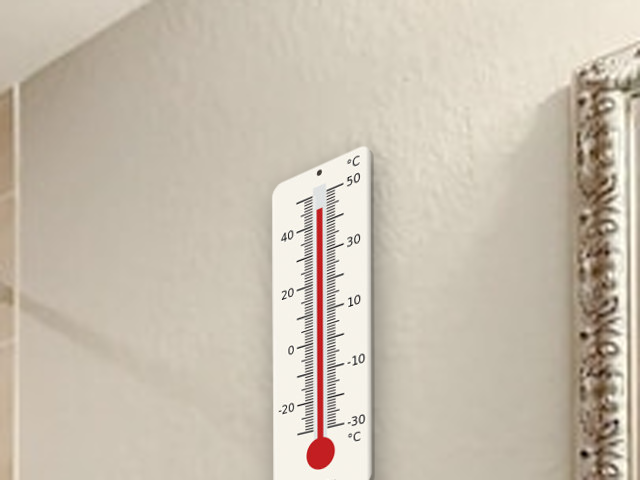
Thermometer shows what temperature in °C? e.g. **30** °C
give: **45** °C
